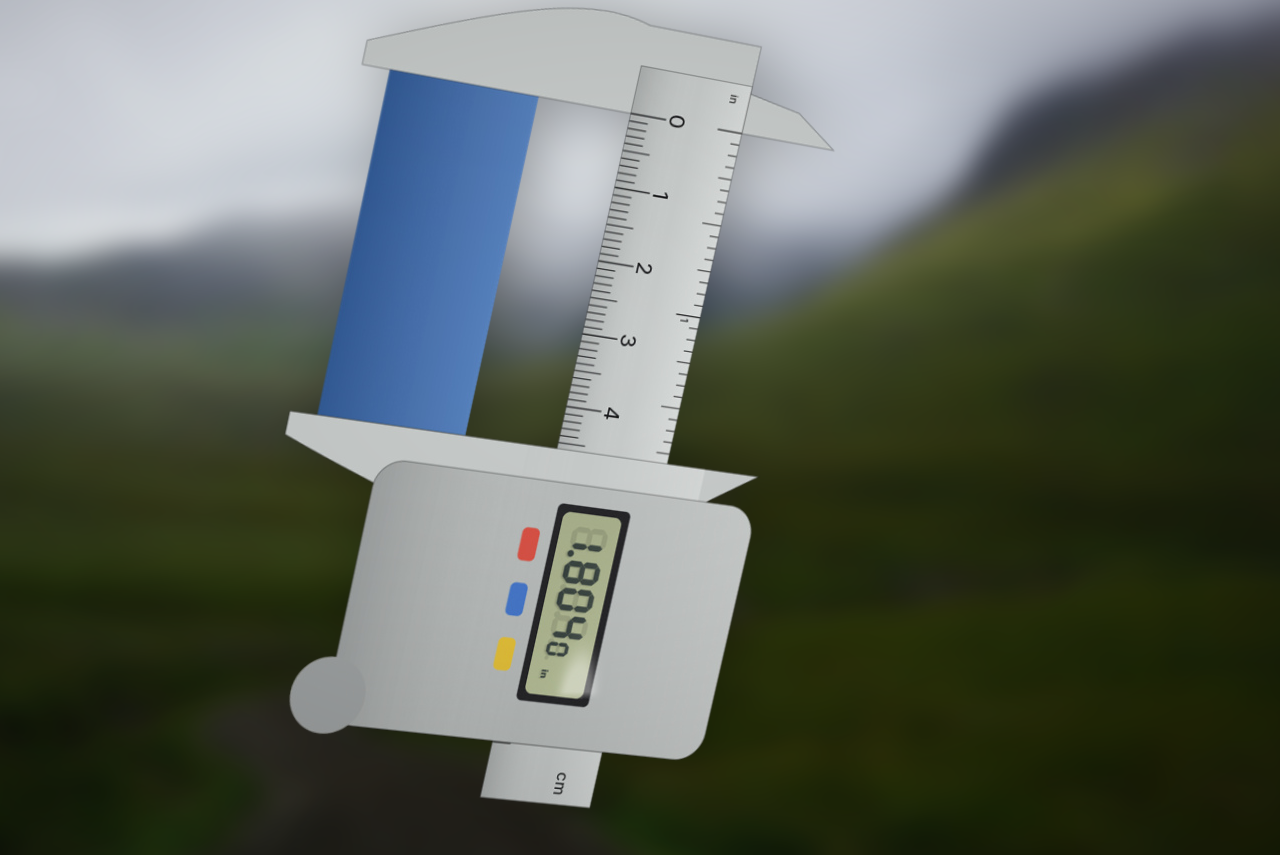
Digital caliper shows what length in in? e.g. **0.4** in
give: **1.8040** in
